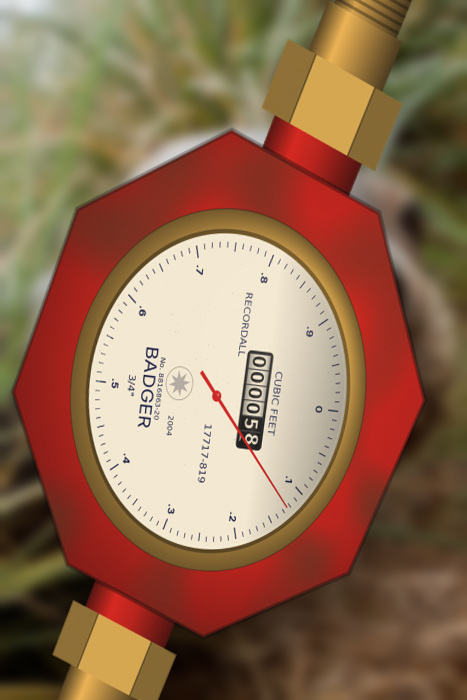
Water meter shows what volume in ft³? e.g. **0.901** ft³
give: **58.12** ft³
